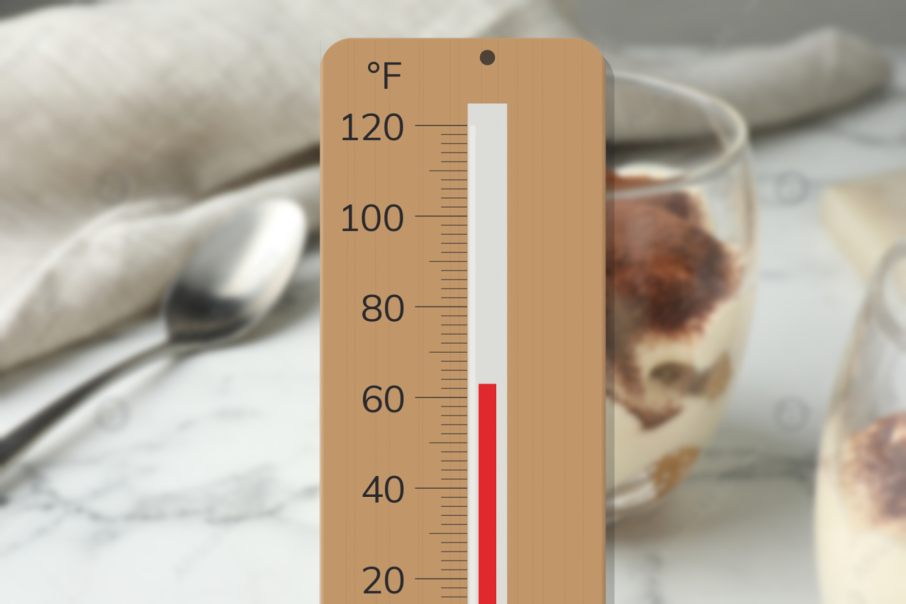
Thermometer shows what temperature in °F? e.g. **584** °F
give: **63** °F
